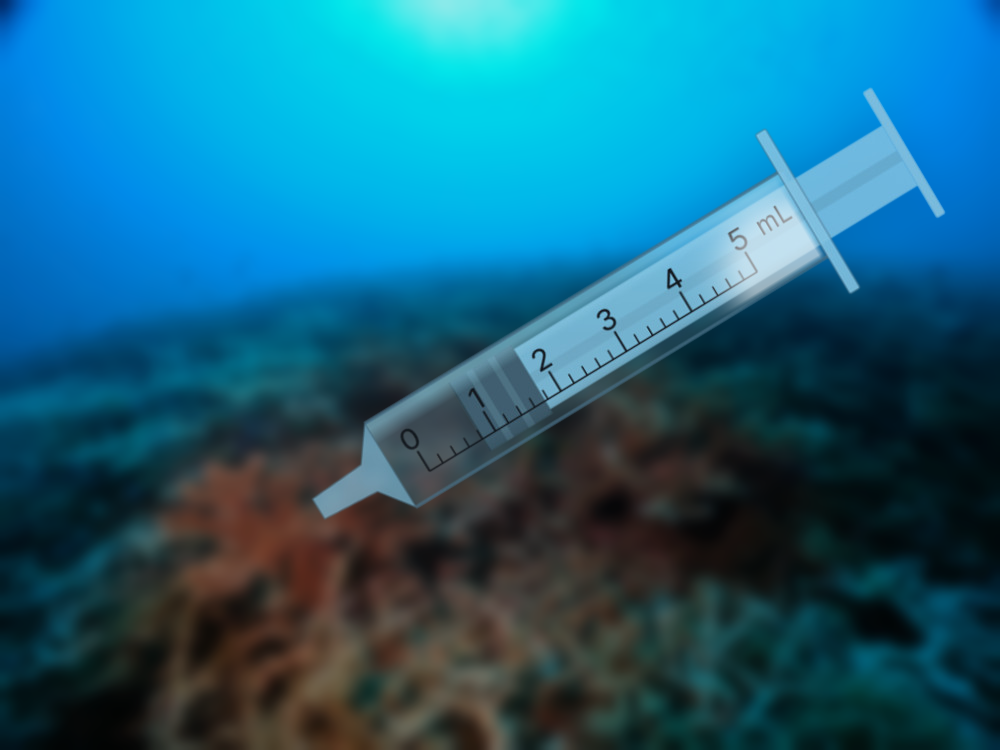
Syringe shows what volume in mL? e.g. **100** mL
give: **0.8** mL
